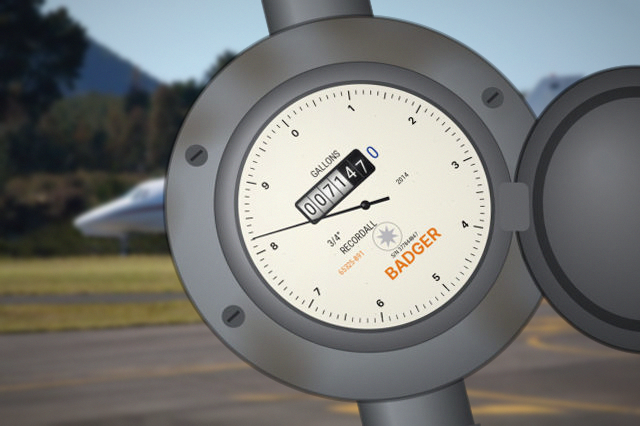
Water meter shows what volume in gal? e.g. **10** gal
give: **71468.2** gal
